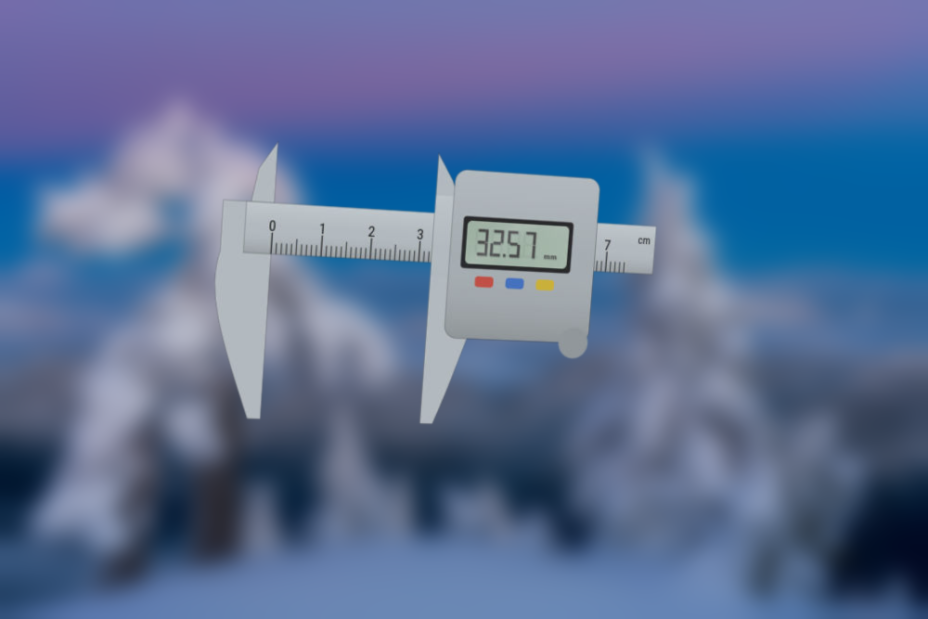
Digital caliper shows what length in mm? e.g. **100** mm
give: **32.57** mm
